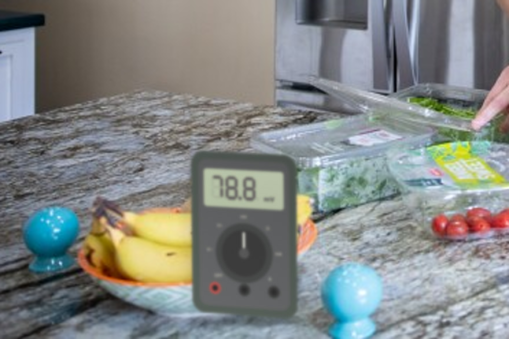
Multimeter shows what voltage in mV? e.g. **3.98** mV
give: **78.8** mV
